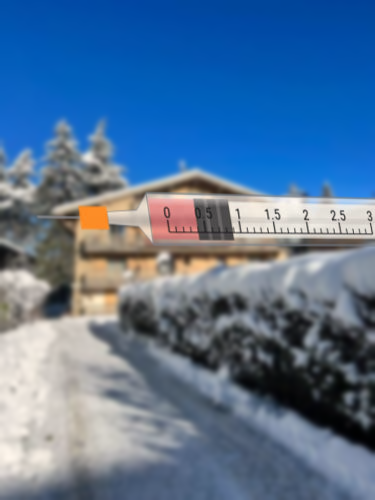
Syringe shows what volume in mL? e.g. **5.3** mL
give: **0.4** mL
